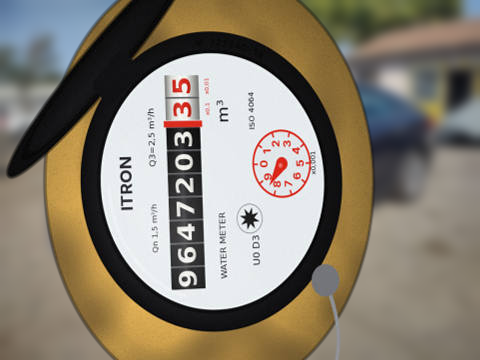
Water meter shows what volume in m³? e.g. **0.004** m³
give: **9647203.358** m³
